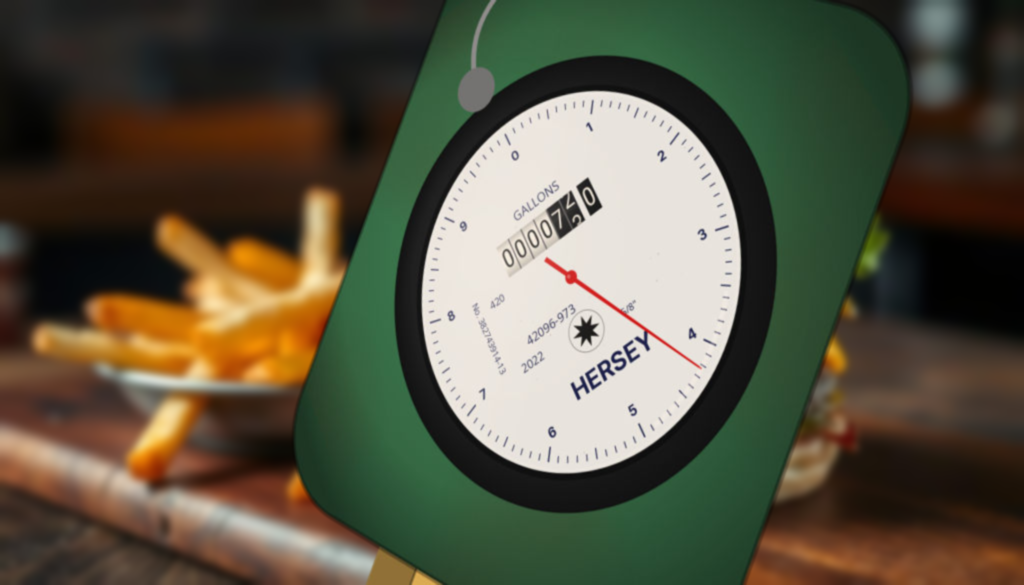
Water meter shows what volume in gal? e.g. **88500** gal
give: **724.2** gal
